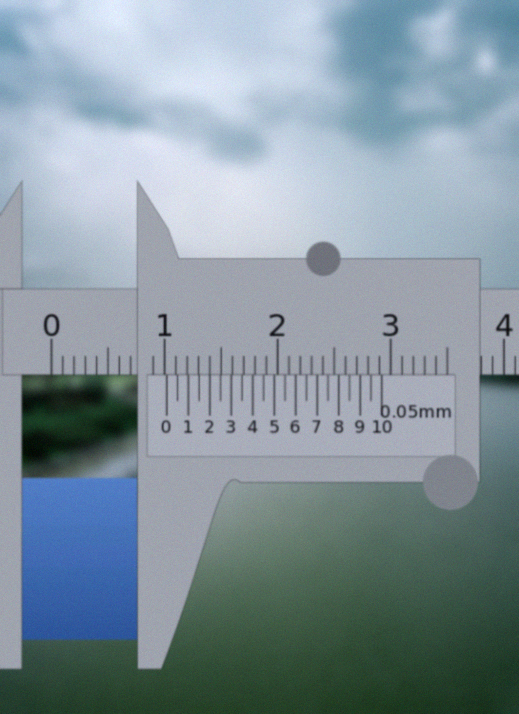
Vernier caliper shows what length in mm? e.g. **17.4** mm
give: **10.2** mm
